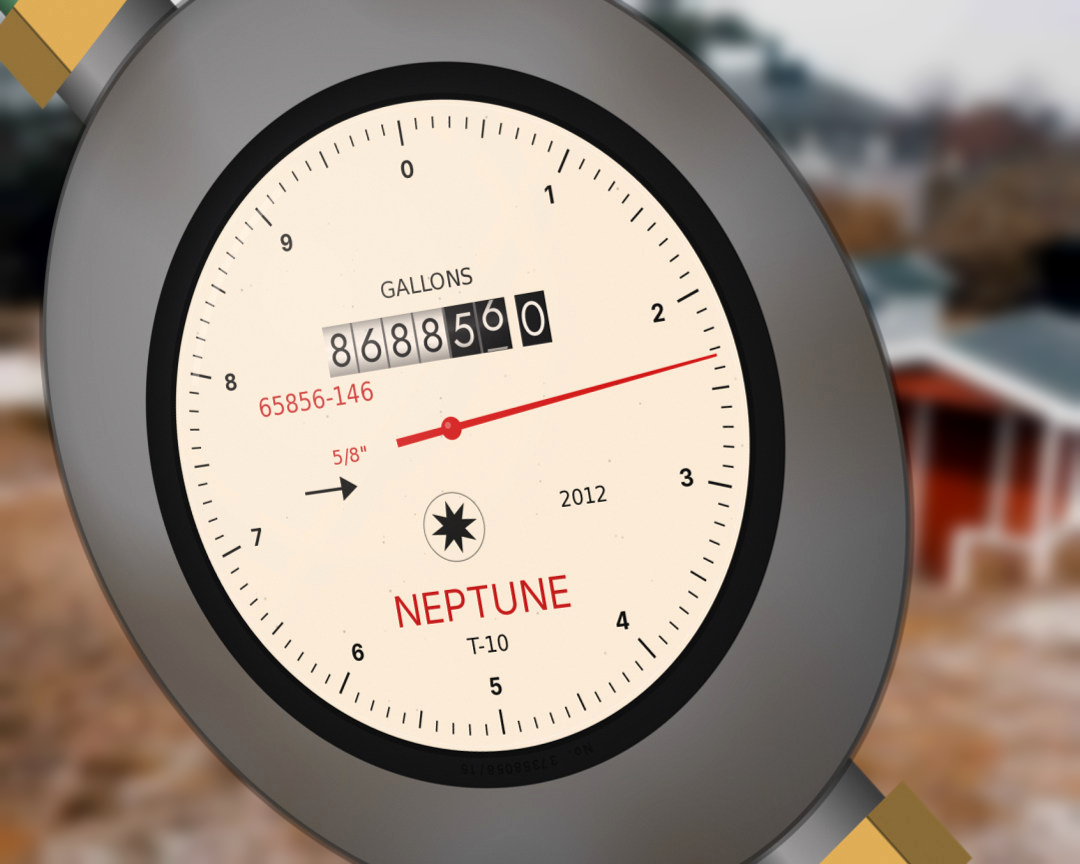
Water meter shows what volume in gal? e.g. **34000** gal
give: **8688562.3** gal
